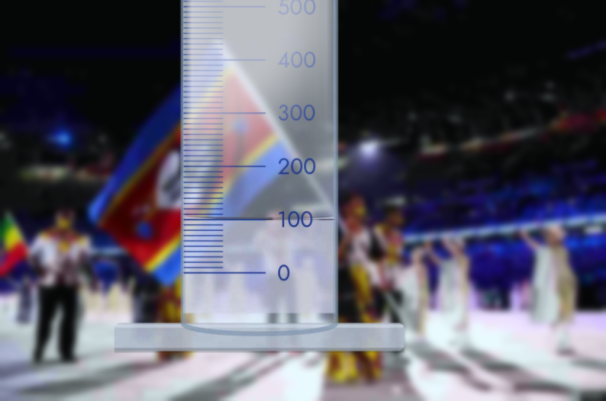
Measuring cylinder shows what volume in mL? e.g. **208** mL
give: **100** mL
